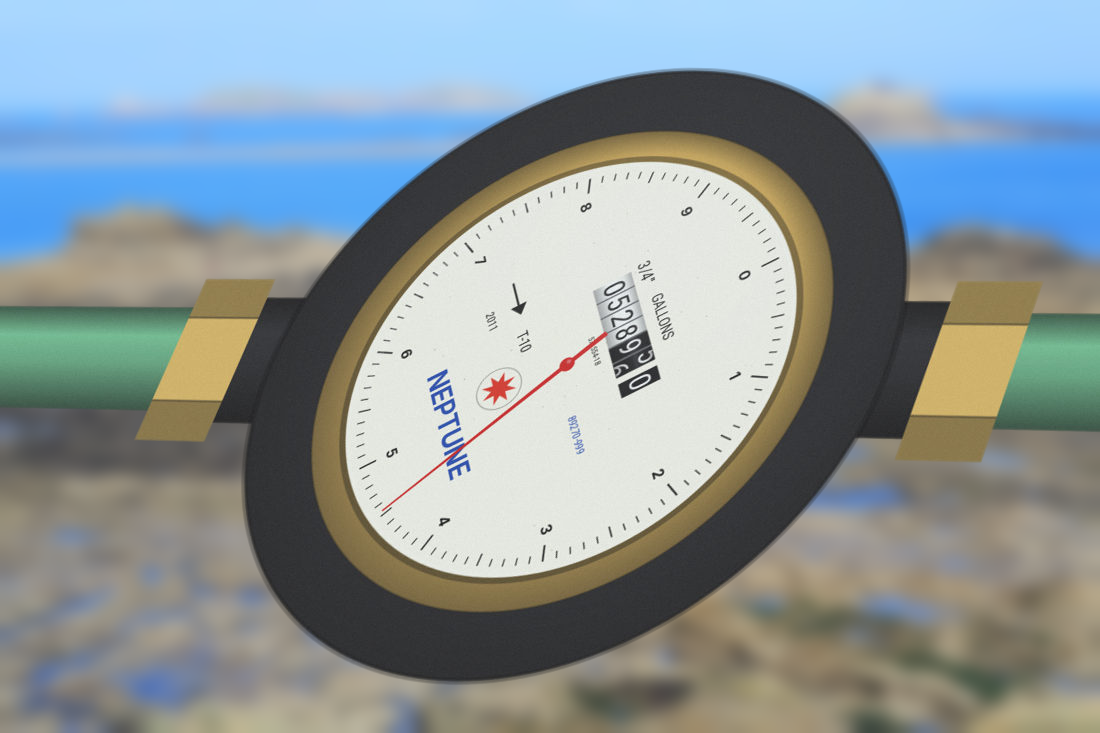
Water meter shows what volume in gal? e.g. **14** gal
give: **528954.5** gal
